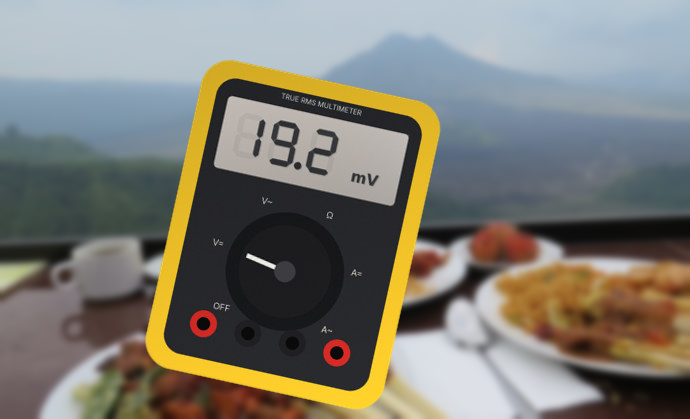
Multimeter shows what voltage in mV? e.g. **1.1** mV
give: **19.2** mV
